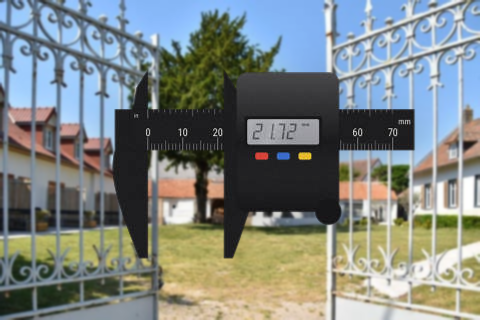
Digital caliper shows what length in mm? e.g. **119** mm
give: **21.72** mm
